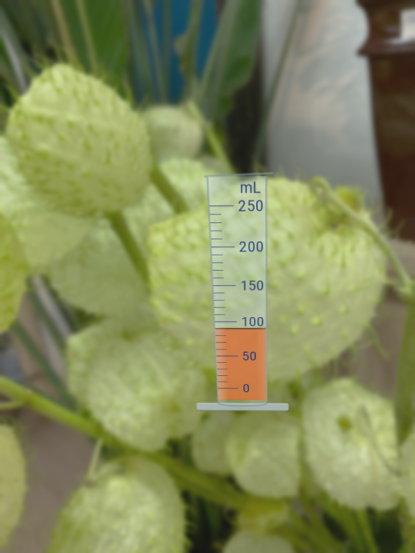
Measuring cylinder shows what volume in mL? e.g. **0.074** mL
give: **90** mL
